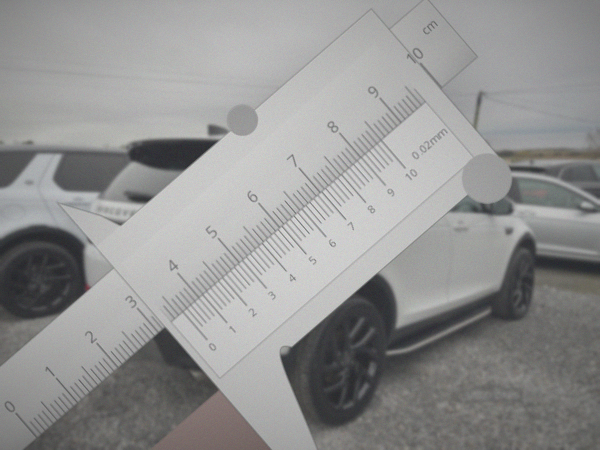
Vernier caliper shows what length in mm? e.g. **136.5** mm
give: **36.0** mm
